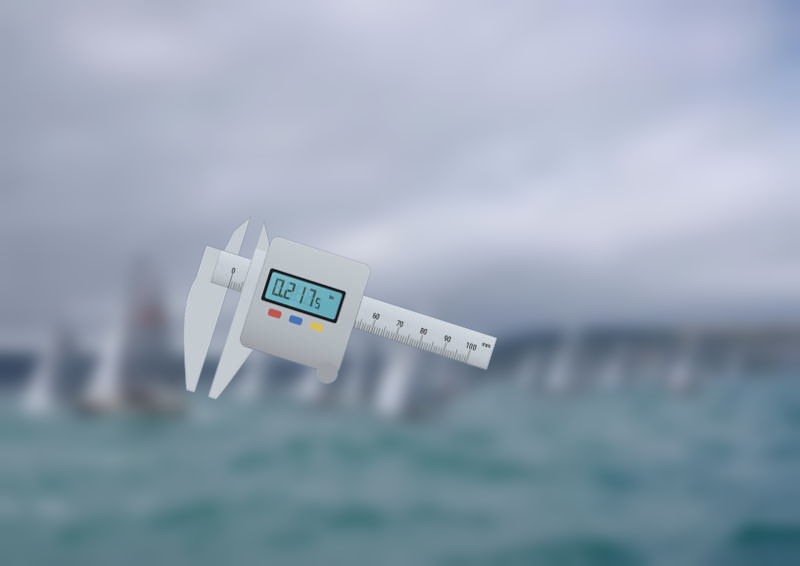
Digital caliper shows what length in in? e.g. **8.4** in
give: **0.2175** in
